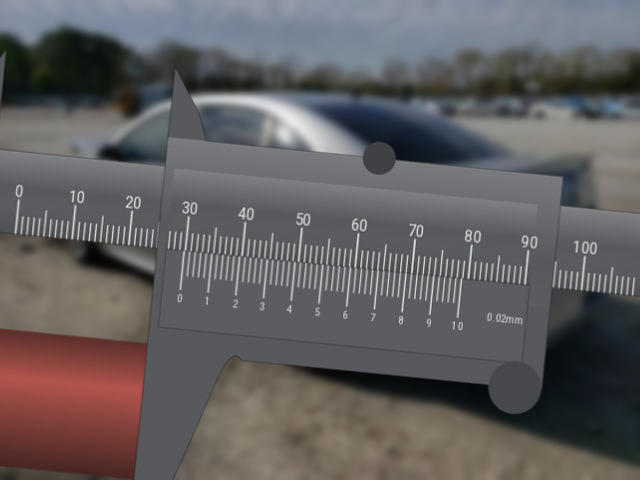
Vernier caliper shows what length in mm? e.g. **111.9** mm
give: **29.8** mm
